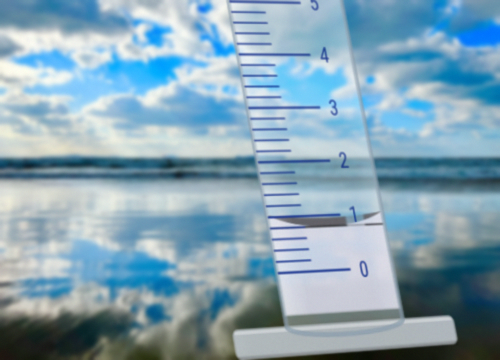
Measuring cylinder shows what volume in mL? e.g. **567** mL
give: **0.8** mL
